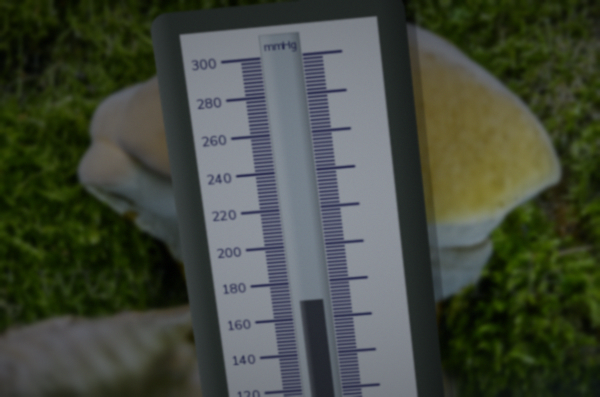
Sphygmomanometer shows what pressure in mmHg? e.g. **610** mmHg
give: **170** mmHg
